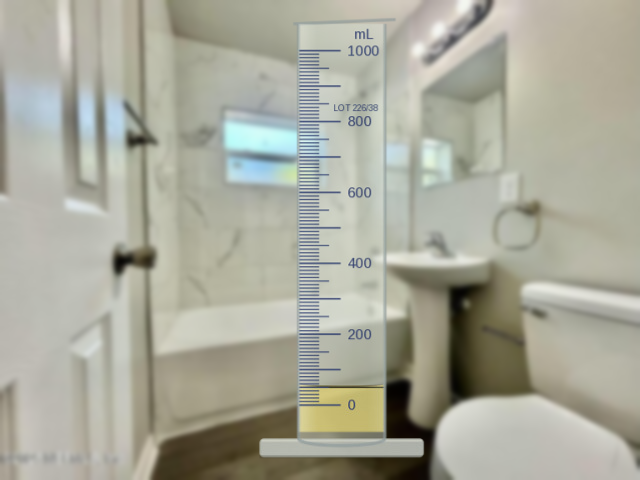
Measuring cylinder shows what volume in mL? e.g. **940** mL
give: **50** mL
